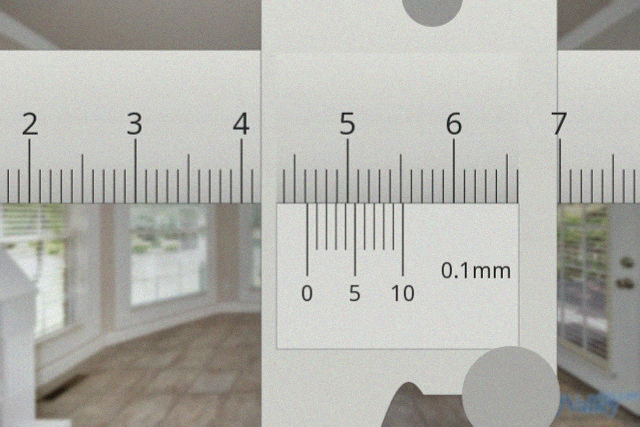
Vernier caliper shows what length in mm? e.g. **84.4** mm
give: **46.2** mm
